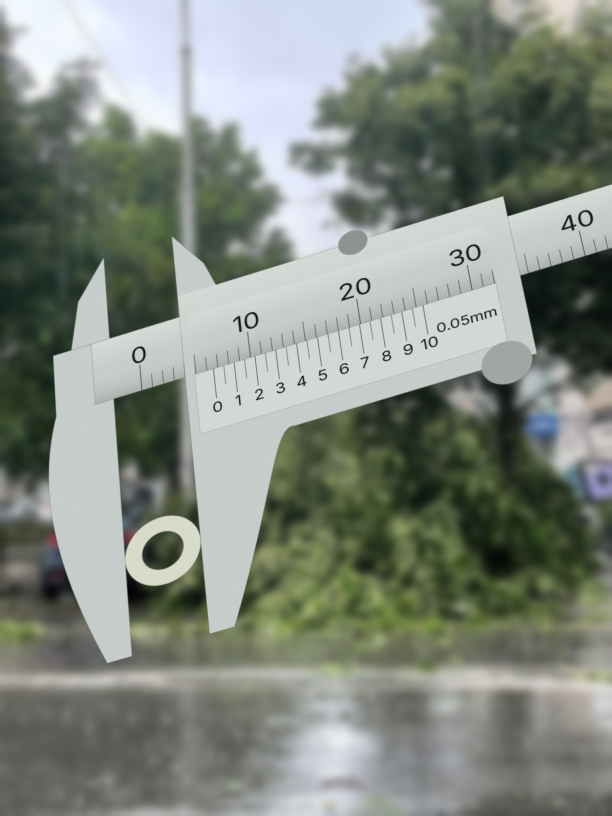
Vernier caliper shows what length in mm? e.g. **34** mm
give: **6.6** mm
